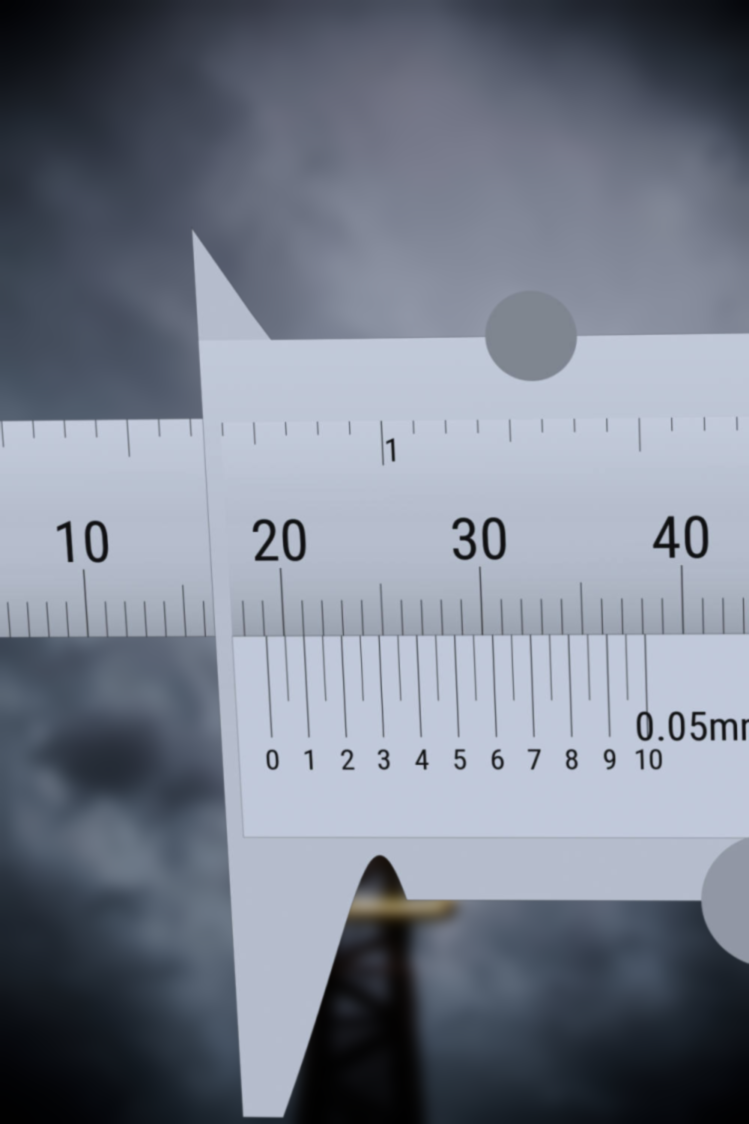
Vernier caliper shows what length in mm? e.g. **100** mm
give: **19.1** mm
